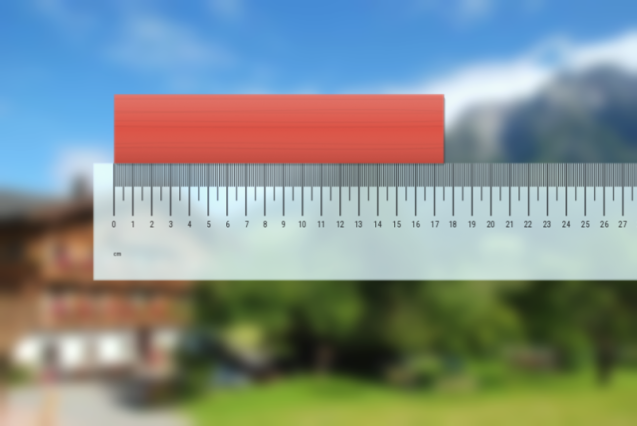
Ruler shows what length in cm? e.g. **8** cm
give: **17.5** cm
